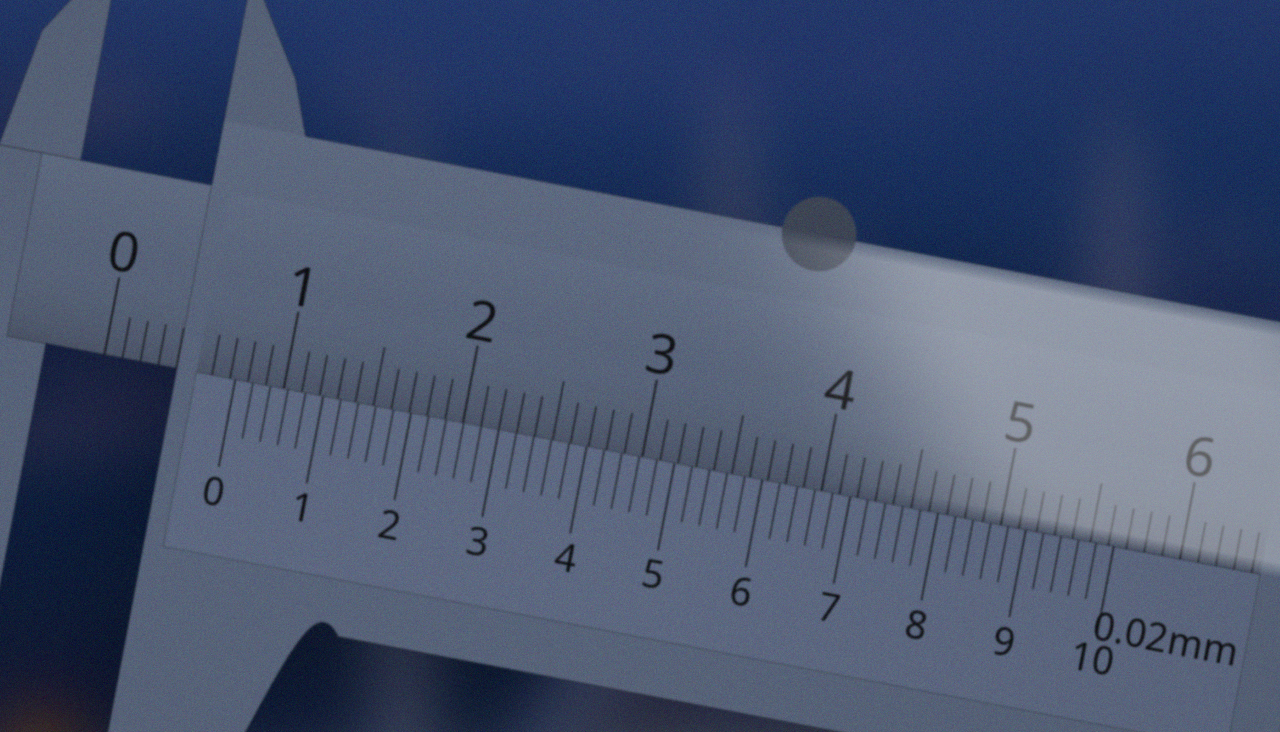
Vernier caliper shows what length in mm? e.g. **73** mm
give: **7.3** mm
